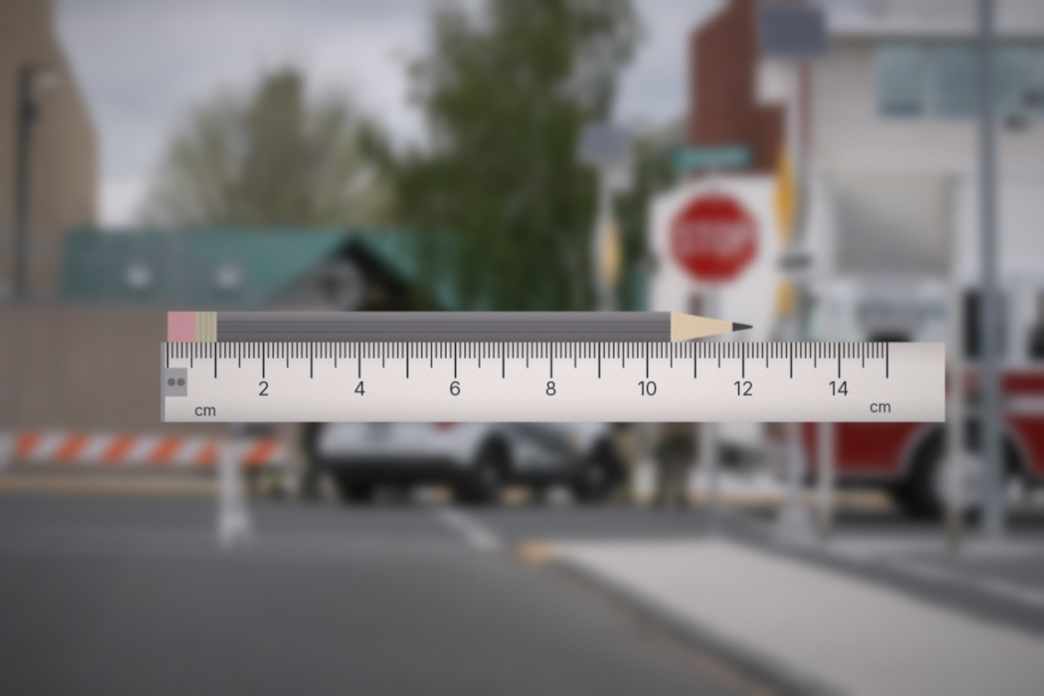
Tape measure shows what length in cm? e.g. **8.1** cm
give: **12.2** cm
